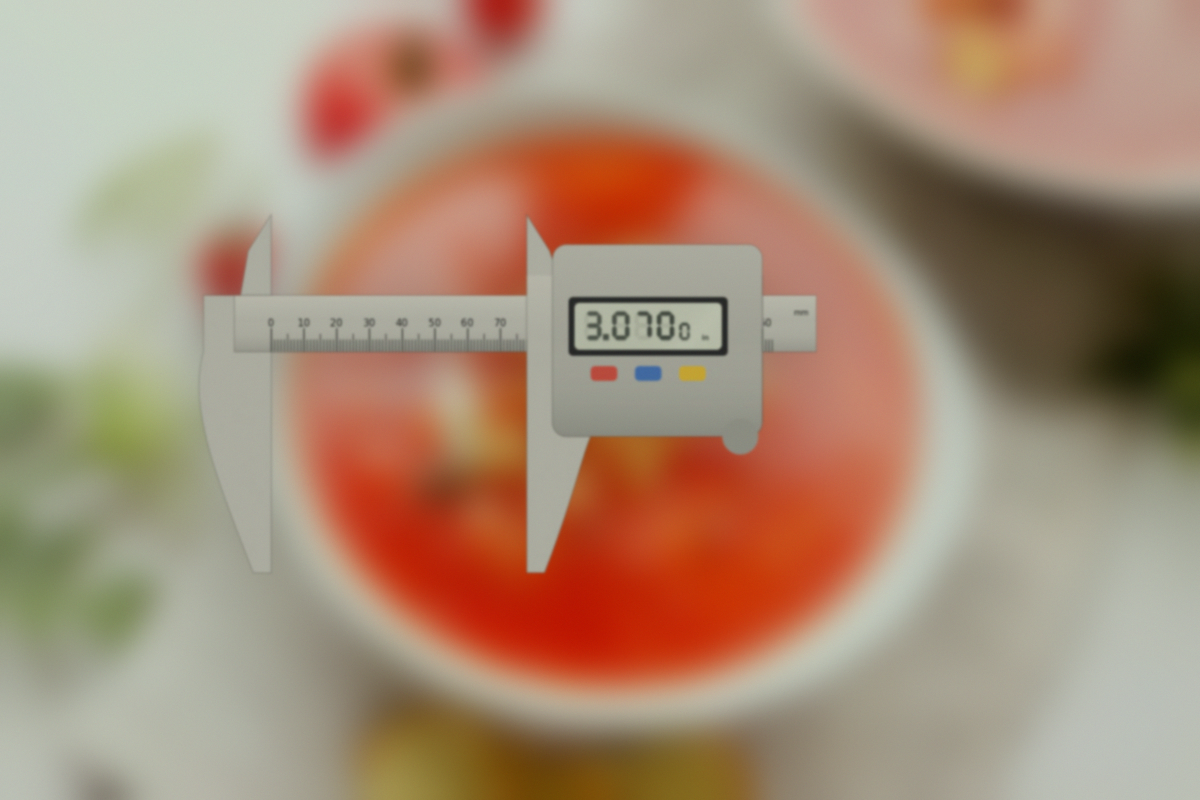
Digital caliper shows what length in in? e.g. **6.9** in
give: **3.0700** in
